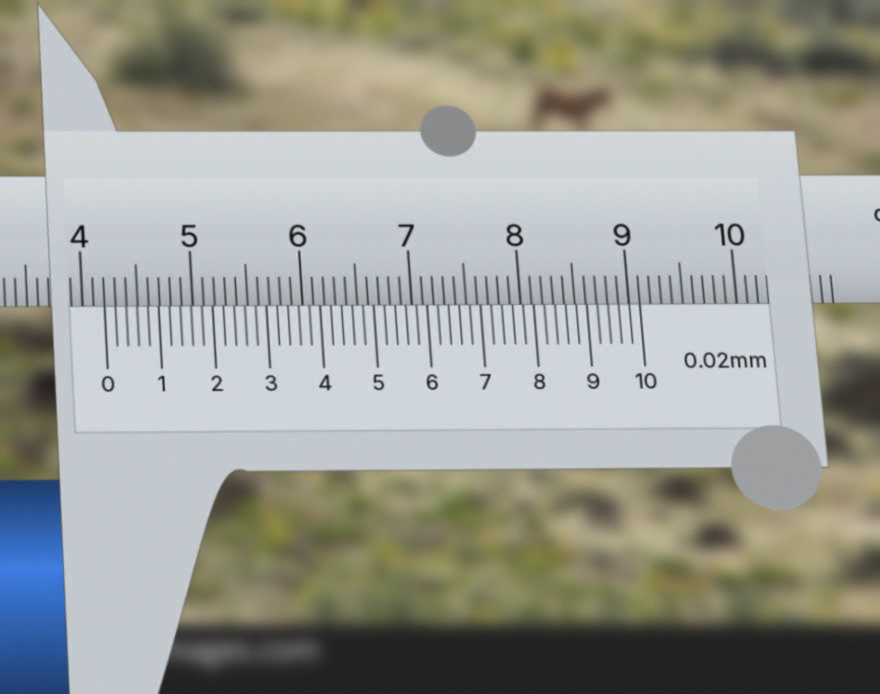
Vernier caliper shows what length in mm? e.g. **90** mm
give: **42.0** mm
